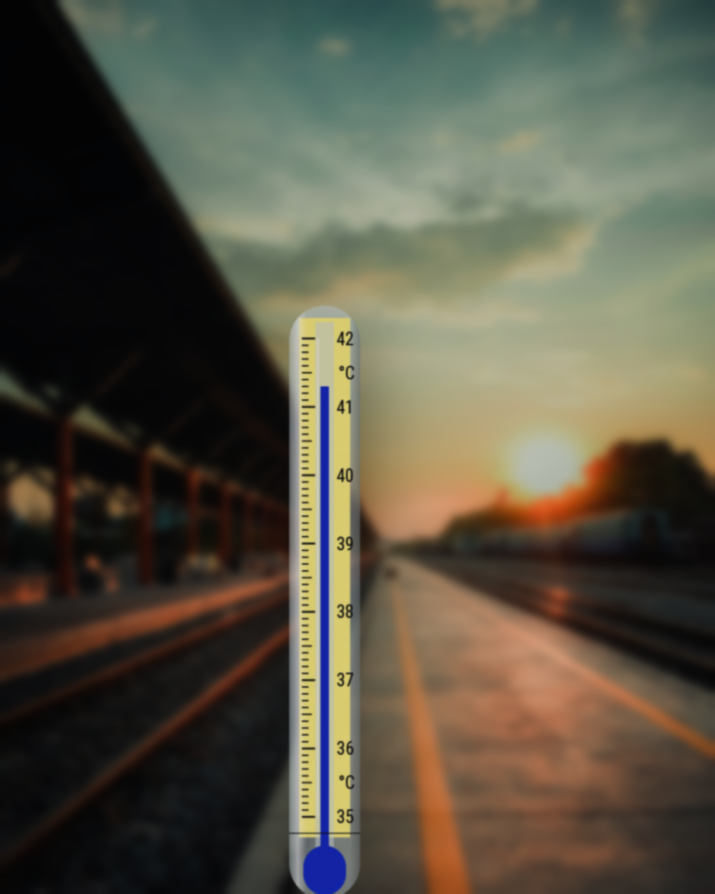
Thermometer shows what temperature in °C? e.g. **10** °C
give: **41.3** °C
